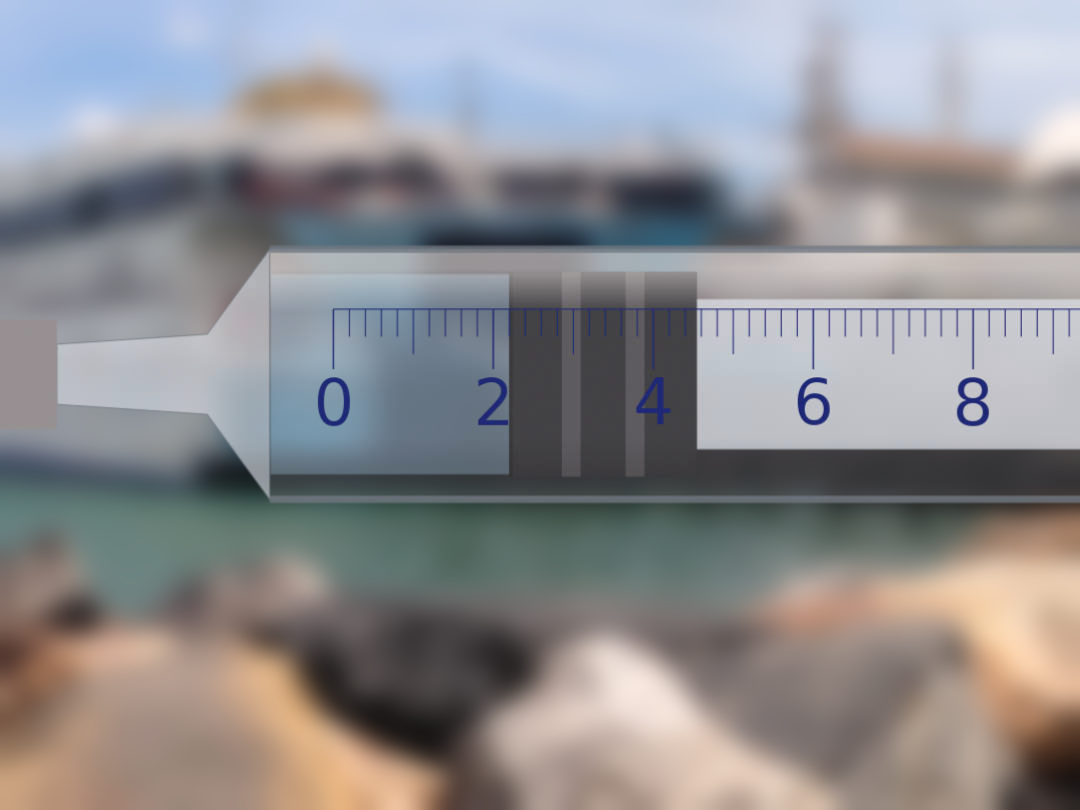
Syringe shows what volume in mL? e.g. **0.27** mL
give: **2.2** mL
